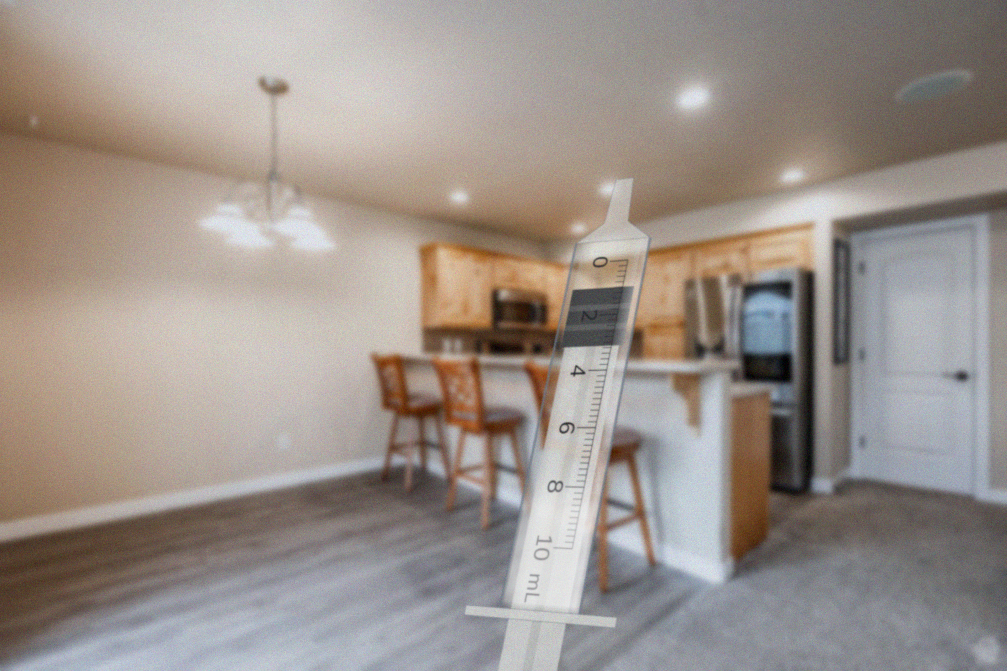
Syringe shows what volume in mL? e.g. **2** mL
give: **1** mL
